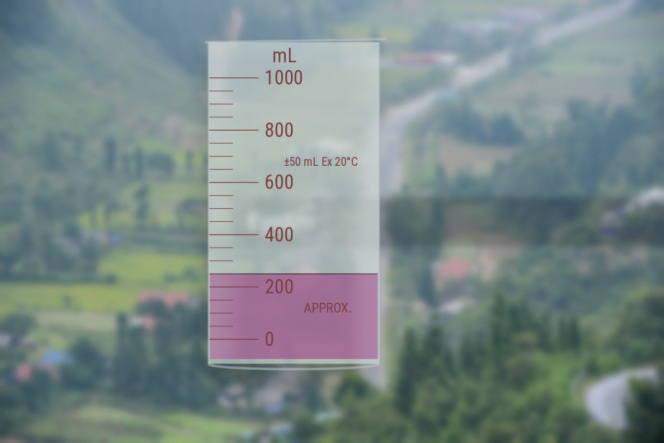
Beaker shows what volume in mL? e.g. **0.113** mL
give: **250** mL
